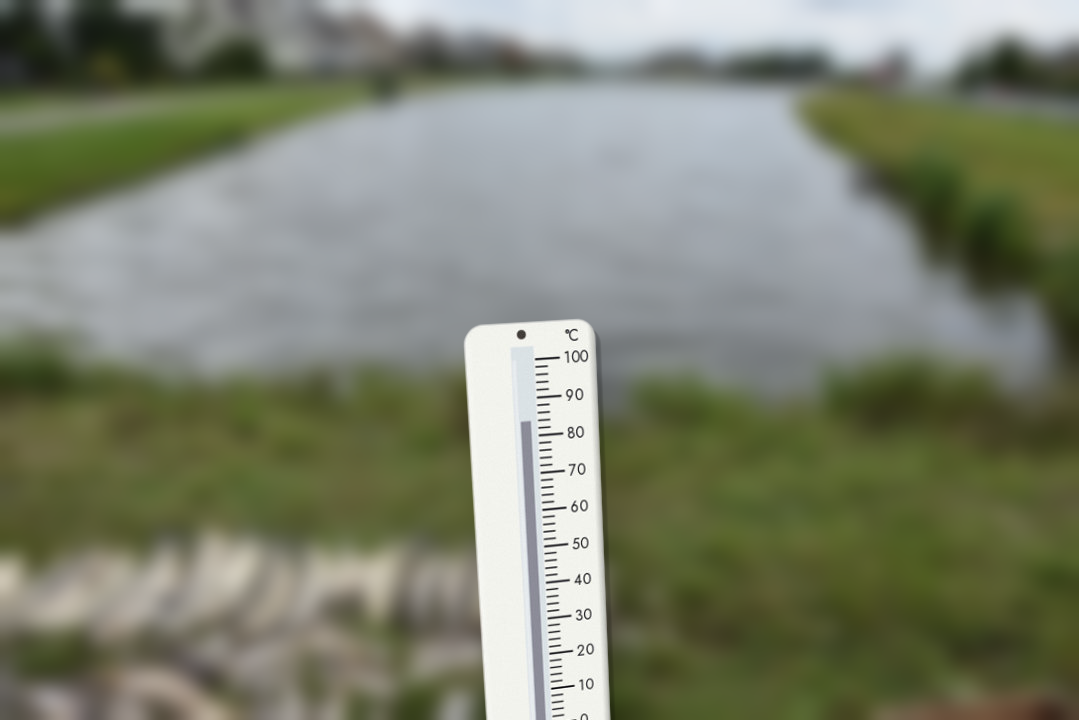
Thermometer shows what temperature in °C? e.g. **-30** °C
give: **84** °C
